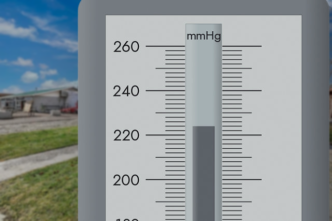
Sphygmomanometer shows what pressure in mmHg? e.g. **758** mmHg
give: **224** mmHg
